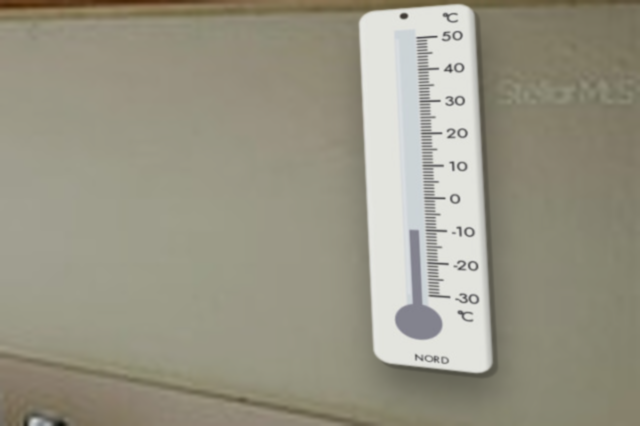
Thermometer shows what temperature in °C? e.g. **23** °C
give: **-10** °C
